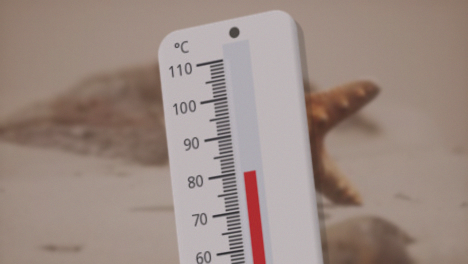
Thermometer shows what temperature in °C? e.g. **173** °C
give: **80** °C
